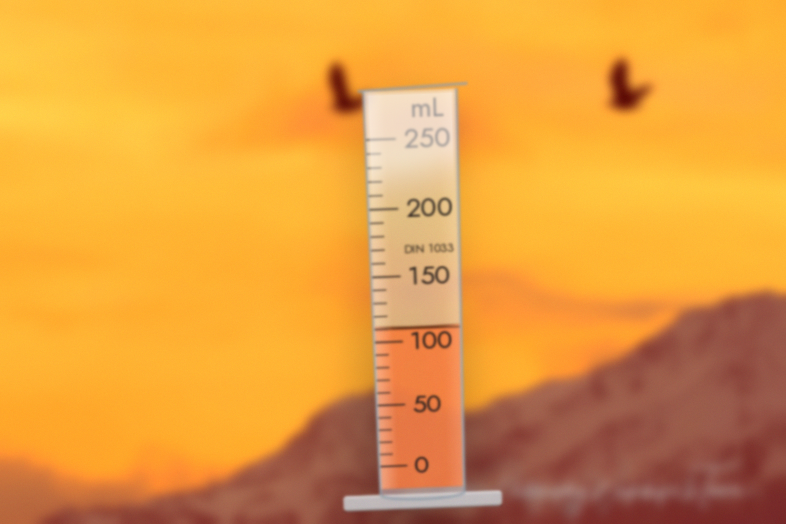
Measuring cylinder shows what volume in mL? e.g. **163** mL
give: **110** mL
